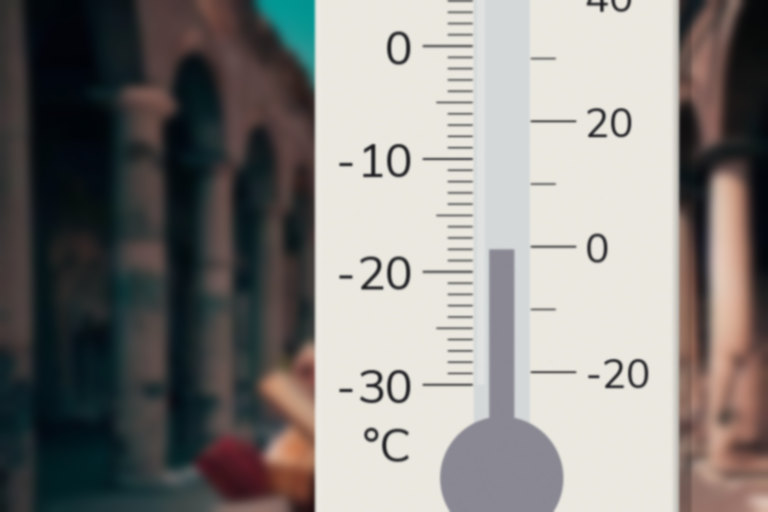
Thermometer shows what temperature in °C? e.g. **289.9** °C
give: **-18** °C
